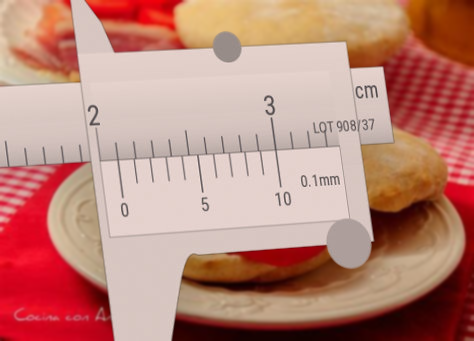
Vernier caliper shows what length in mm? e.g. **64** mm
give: **21.0** mm
